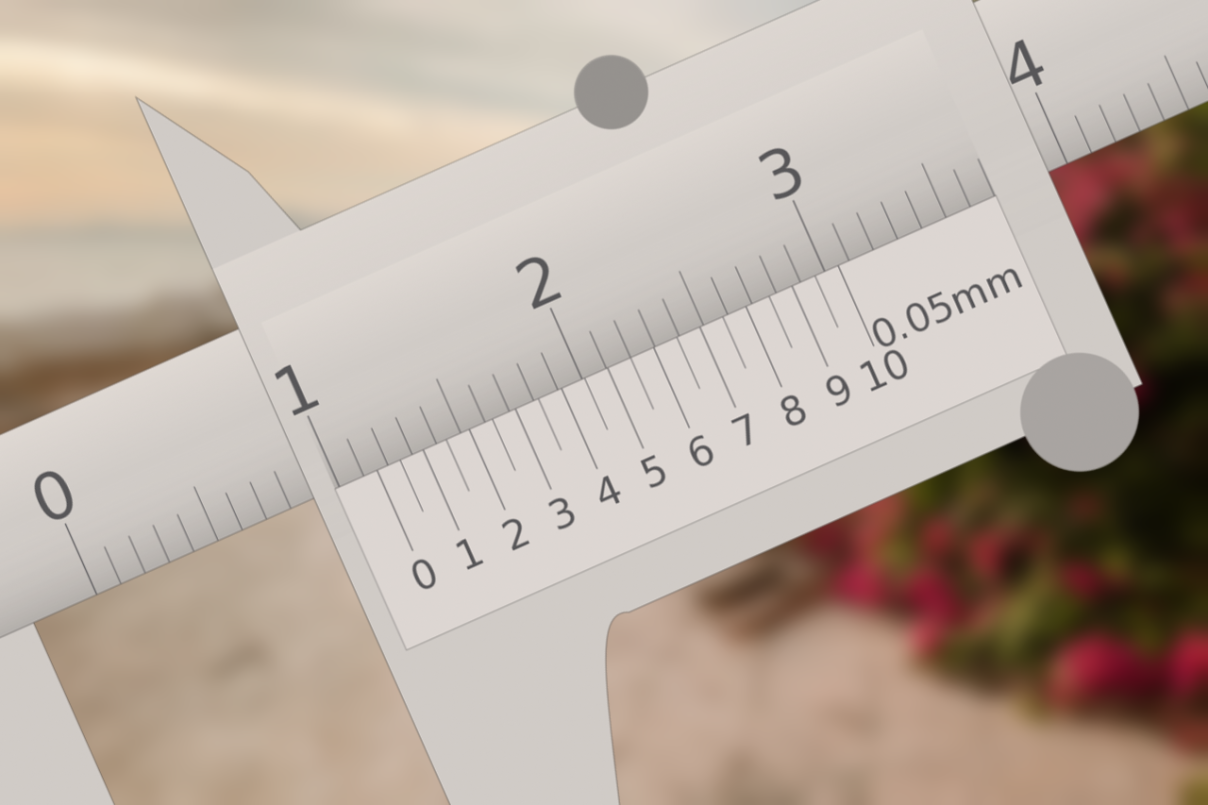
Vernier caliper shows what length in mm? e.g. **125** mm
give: **11.55** mm
